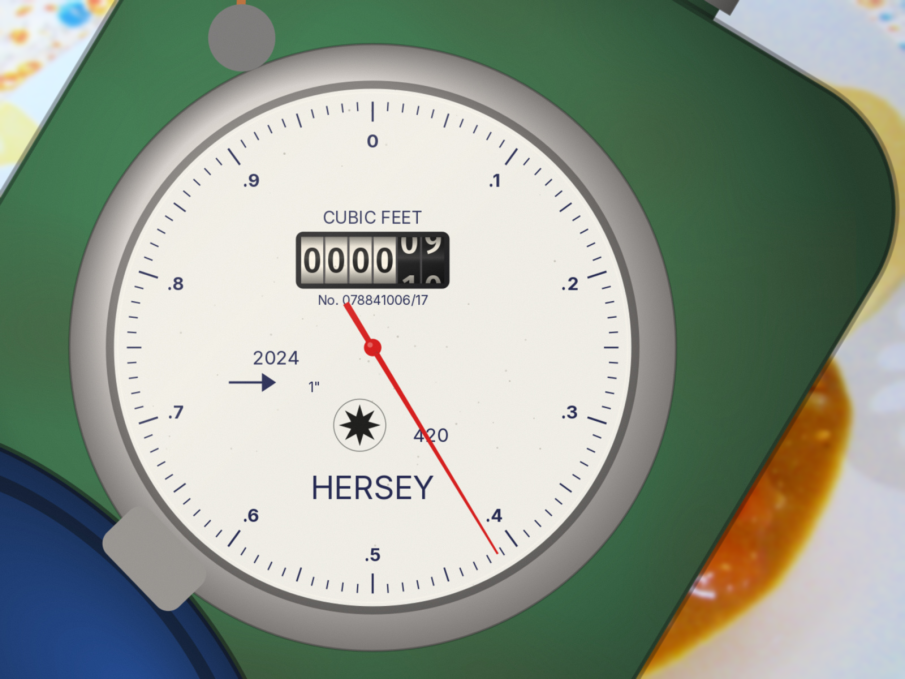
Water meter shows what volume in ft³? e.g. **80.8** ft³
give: **9.41** ft³
